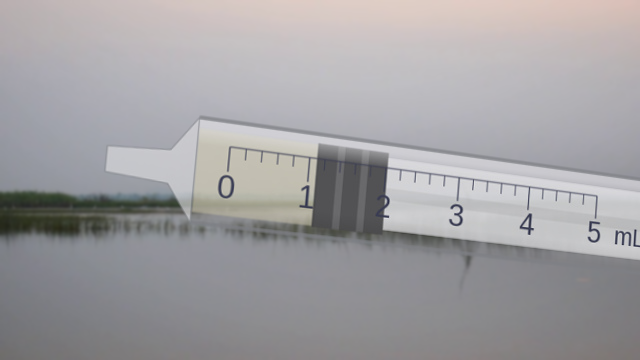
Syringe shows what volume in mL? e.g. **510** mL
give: **1.1** mL
